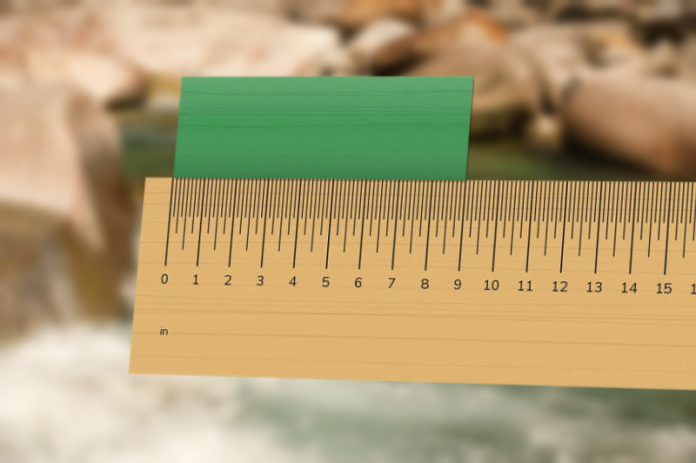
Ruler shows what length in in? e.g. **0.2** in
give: **9** in
